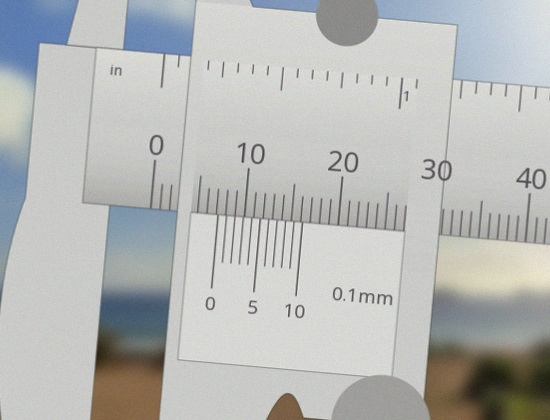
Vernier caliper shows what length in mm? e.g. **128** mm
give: **7.2** mm
